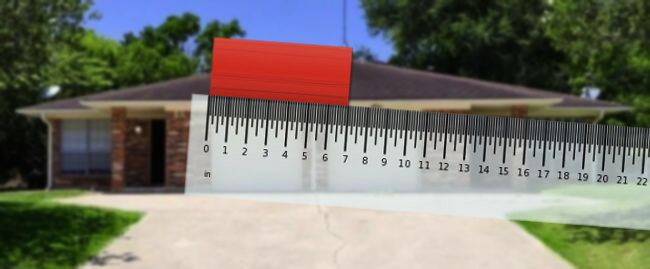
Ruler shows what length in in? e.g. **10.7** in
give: **7** in
